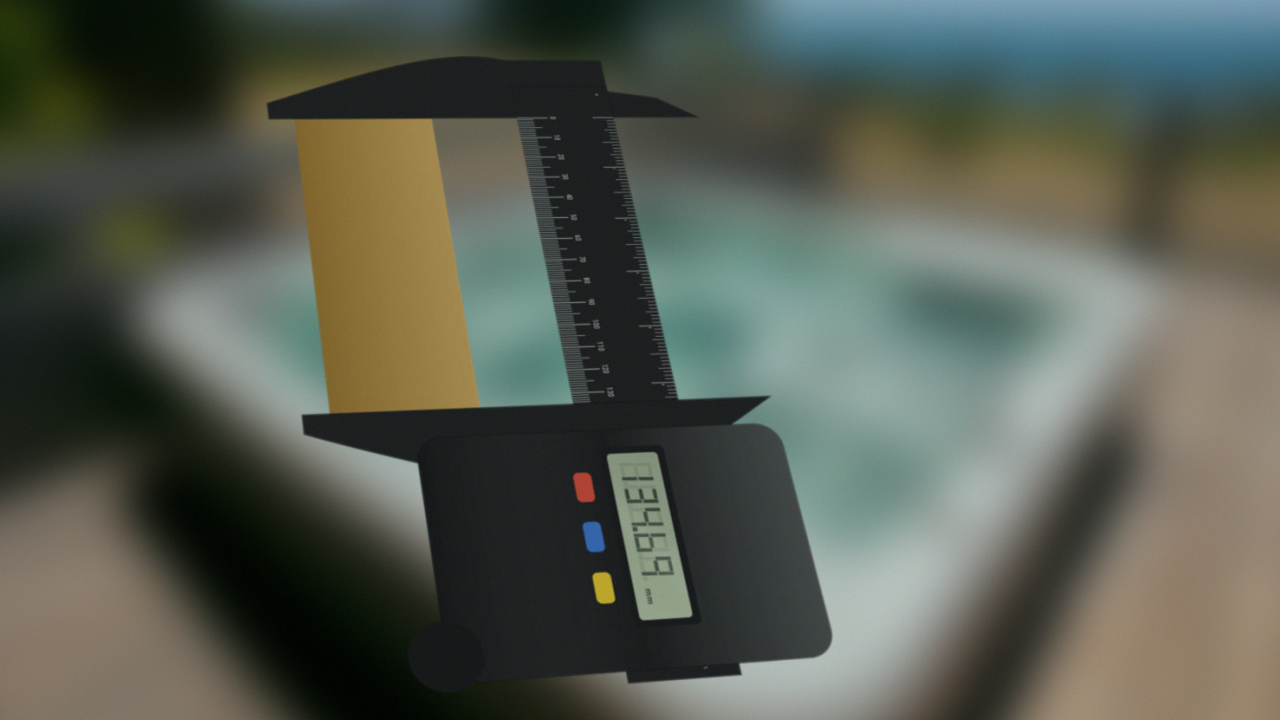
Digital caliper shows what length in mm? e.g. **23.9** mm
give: **134.69** mm
